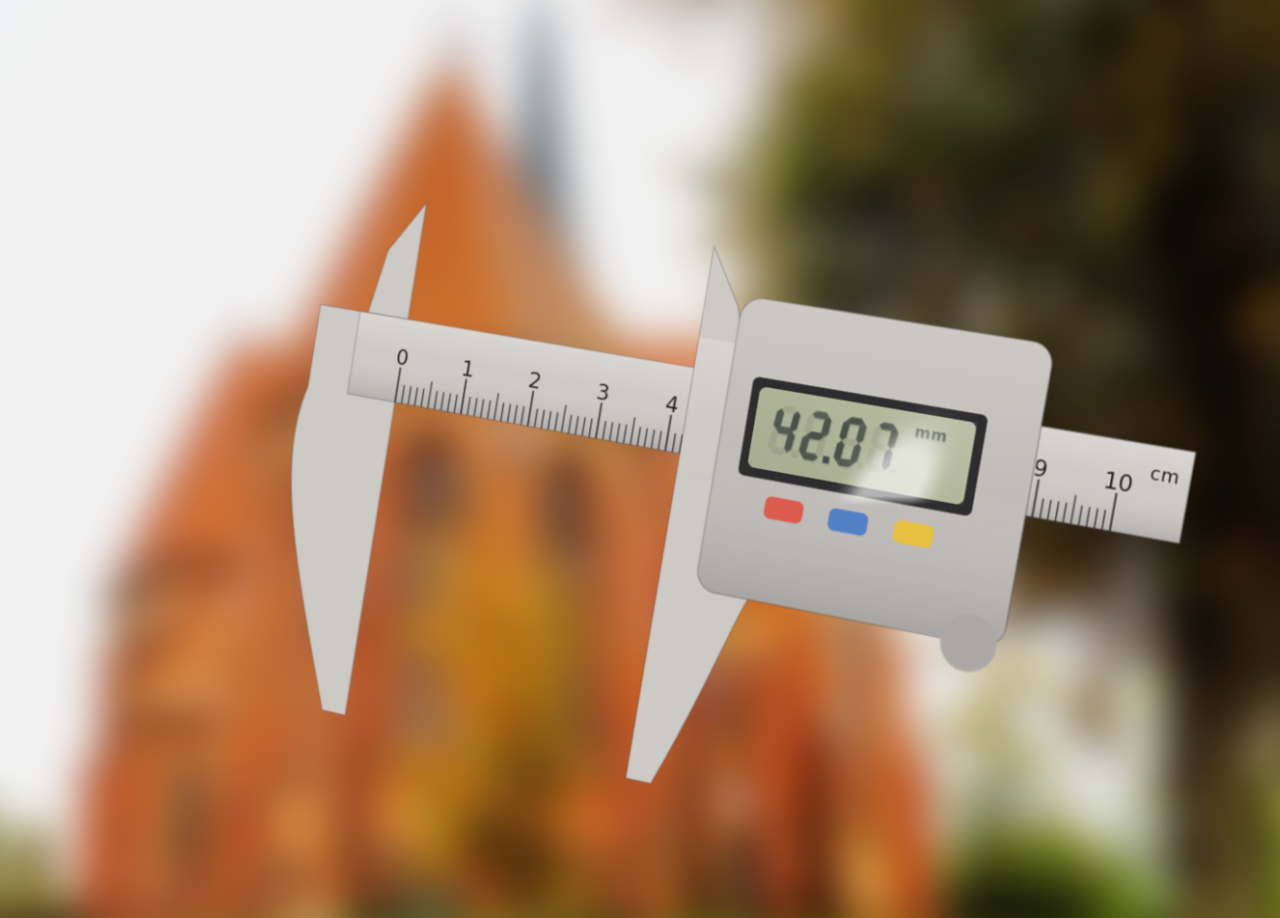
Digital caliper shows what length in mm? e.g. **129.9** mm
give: **42.07** mm
